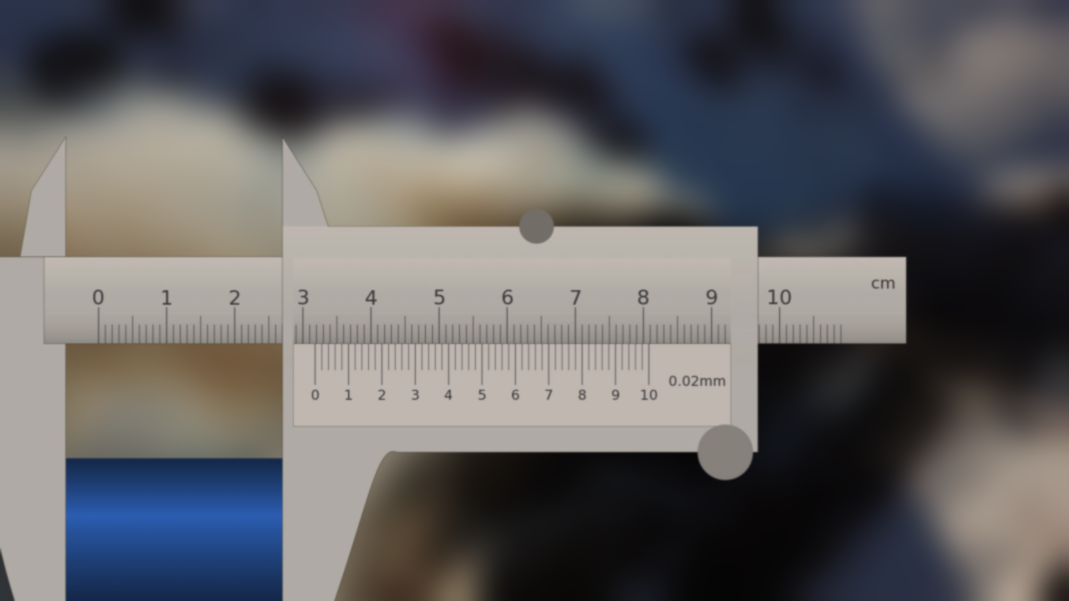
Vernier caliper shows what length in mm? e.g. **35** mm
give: **31.8** mm
